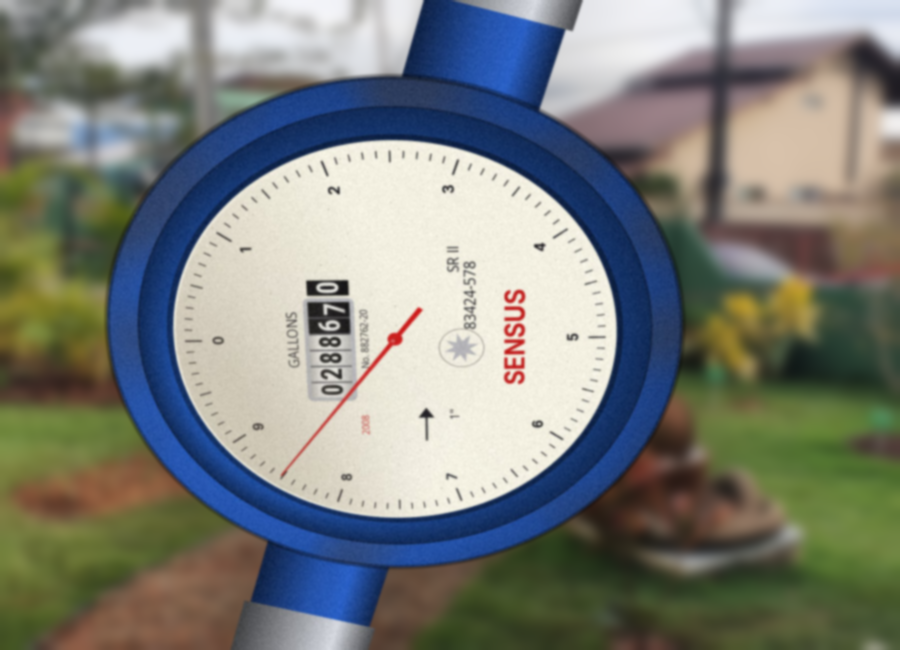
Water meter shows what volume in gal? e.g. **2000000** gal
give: **288668.5** gal
